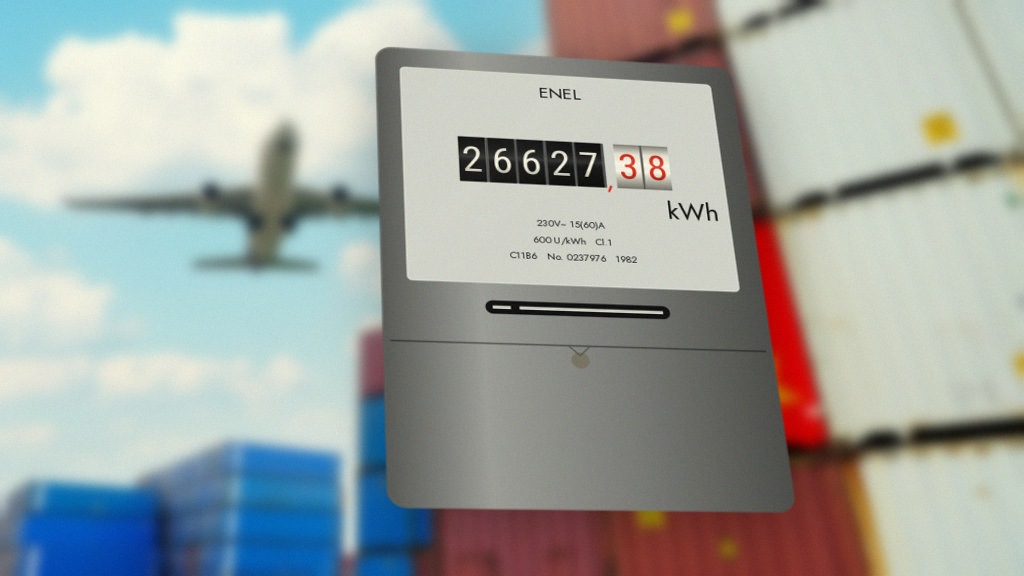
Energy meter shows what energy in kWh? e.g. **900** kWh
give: **26627.38** kWh
